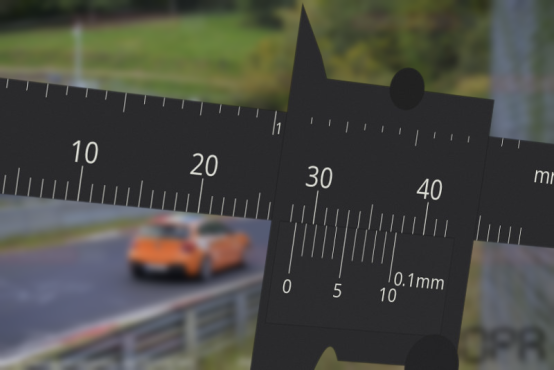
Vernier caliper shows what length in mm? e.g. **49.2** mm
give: **28.5** mm
